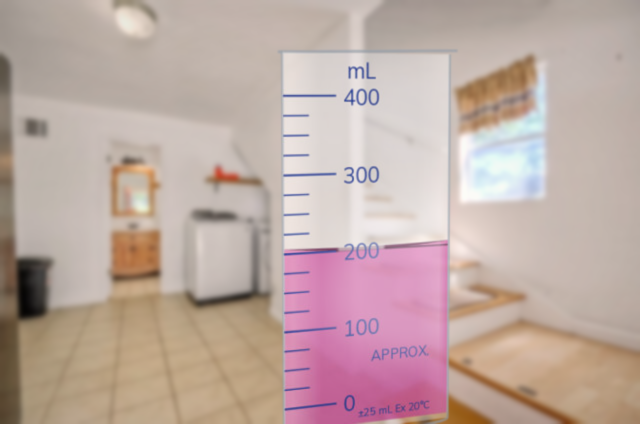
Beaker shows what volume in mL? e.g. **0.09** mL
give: **200** mL
